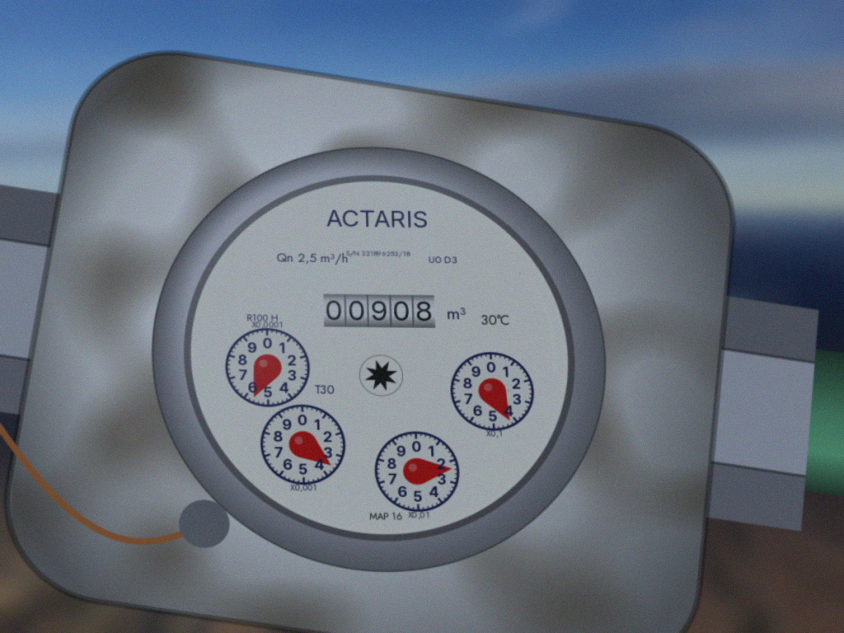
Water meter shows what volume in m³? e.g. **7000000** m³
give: **908.4235** m³
